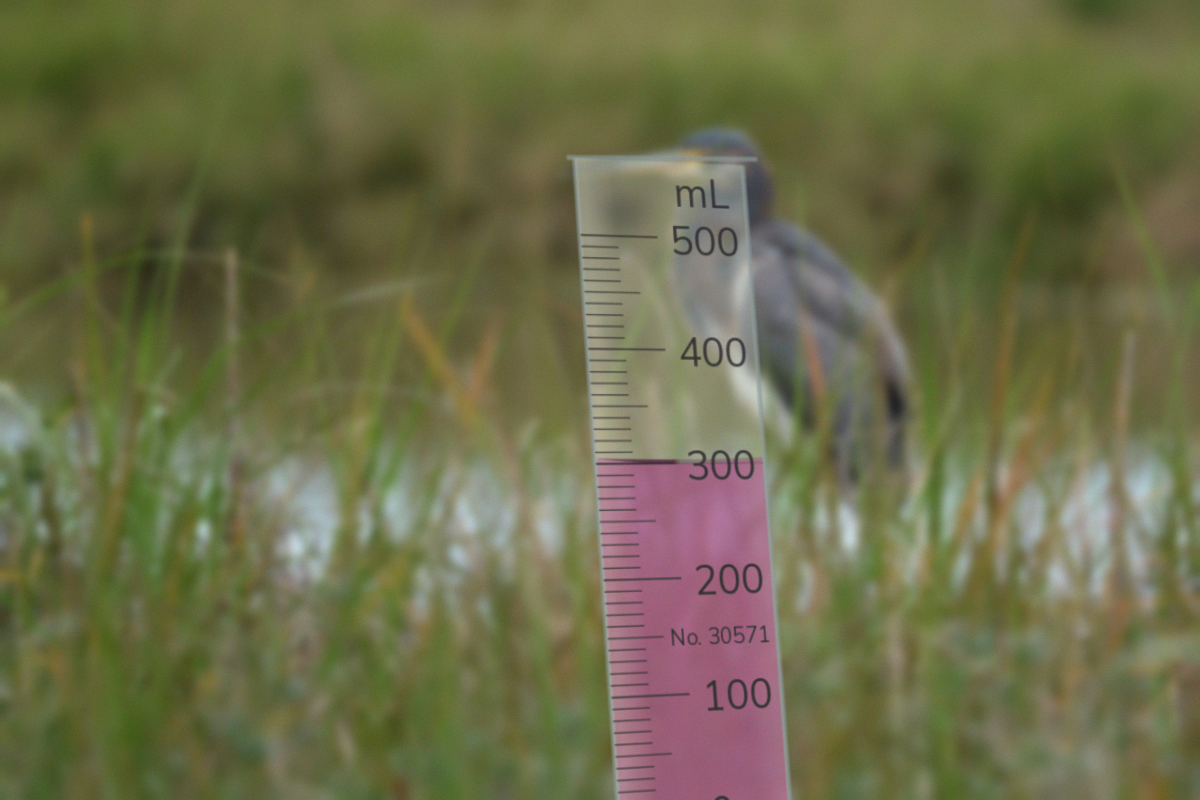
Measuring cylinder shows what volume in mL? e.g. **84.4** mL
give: **300** mL
